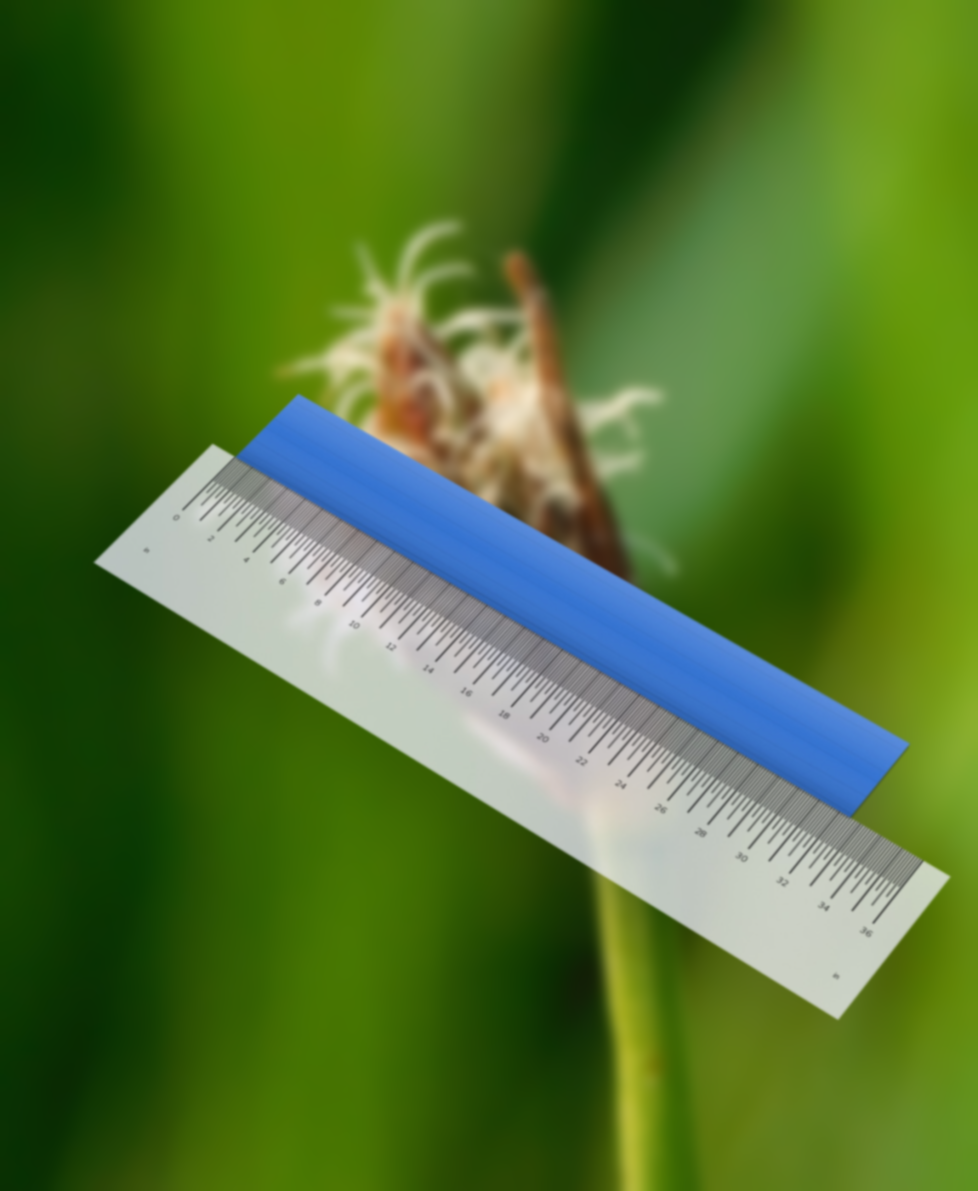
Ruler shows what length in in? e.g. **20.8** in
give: **32.5** in
